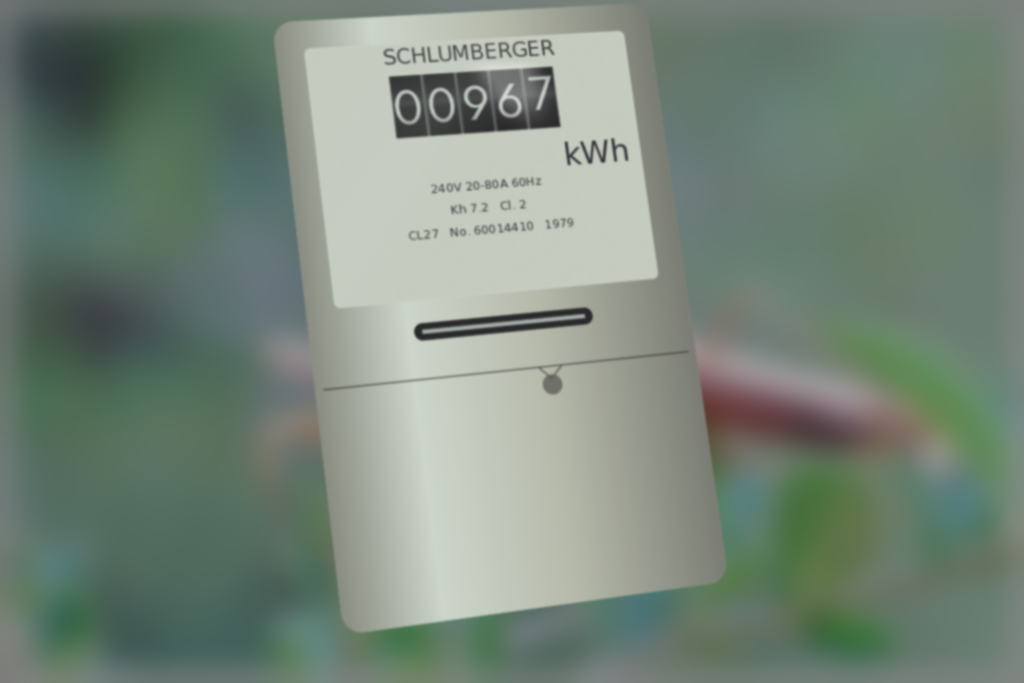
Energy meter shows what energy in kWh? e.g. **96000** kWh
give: **967** kWh
